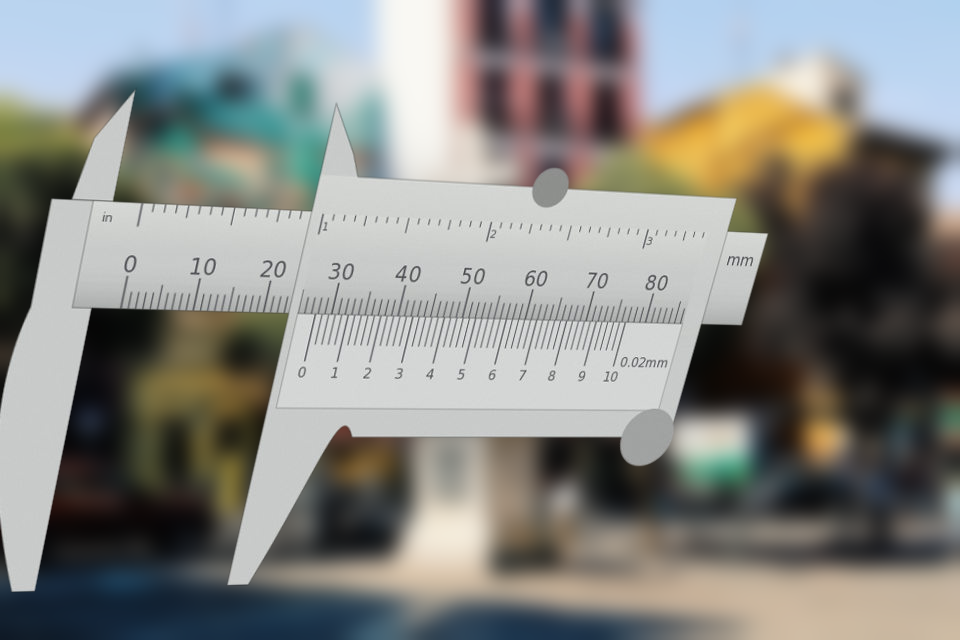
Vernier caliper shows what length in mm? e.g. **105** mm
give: **27.6** mm
